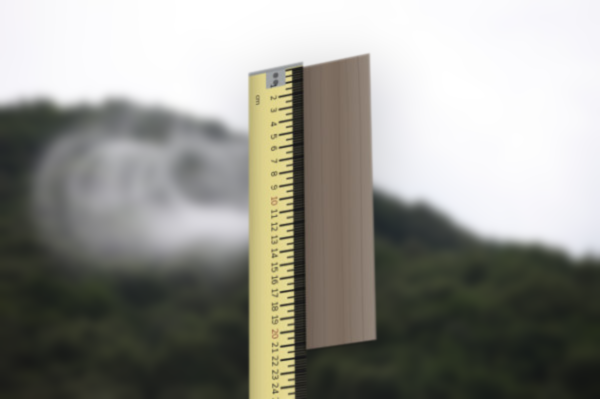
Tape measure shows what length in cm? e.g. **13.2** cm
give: **21.5** cm
